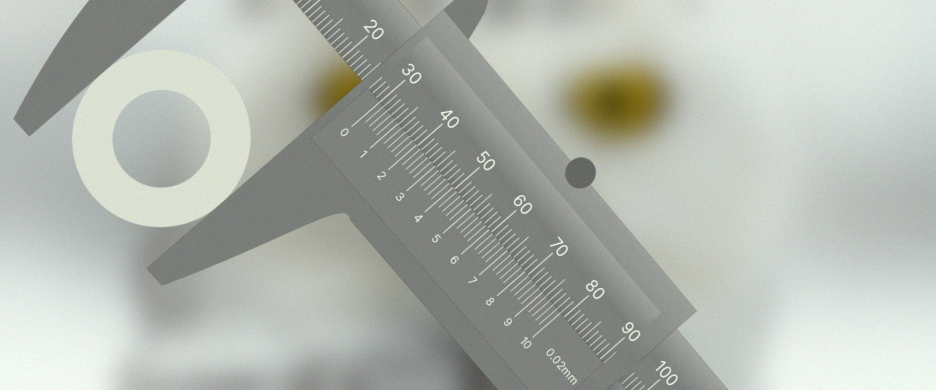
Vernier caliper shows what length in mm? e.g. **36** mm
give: **30.0** mm
